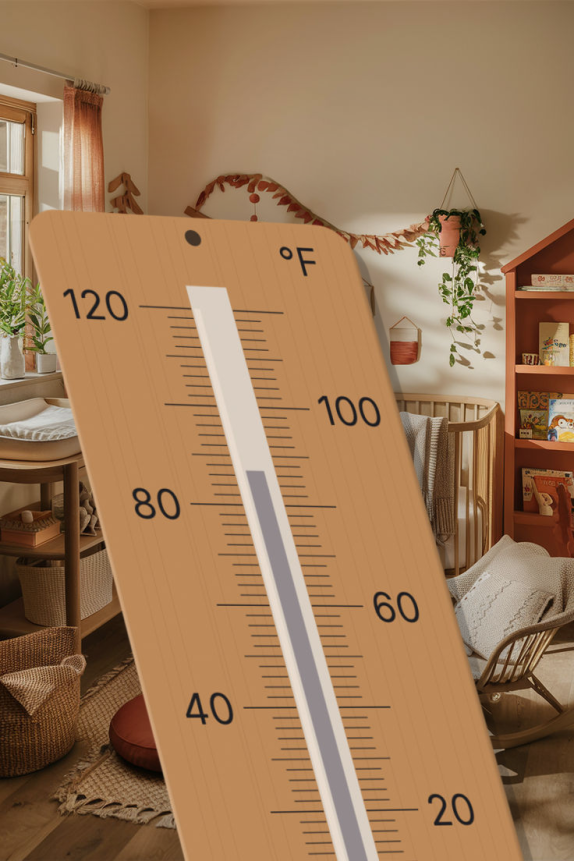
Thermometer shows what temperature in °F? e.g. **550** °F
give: **87** °F
